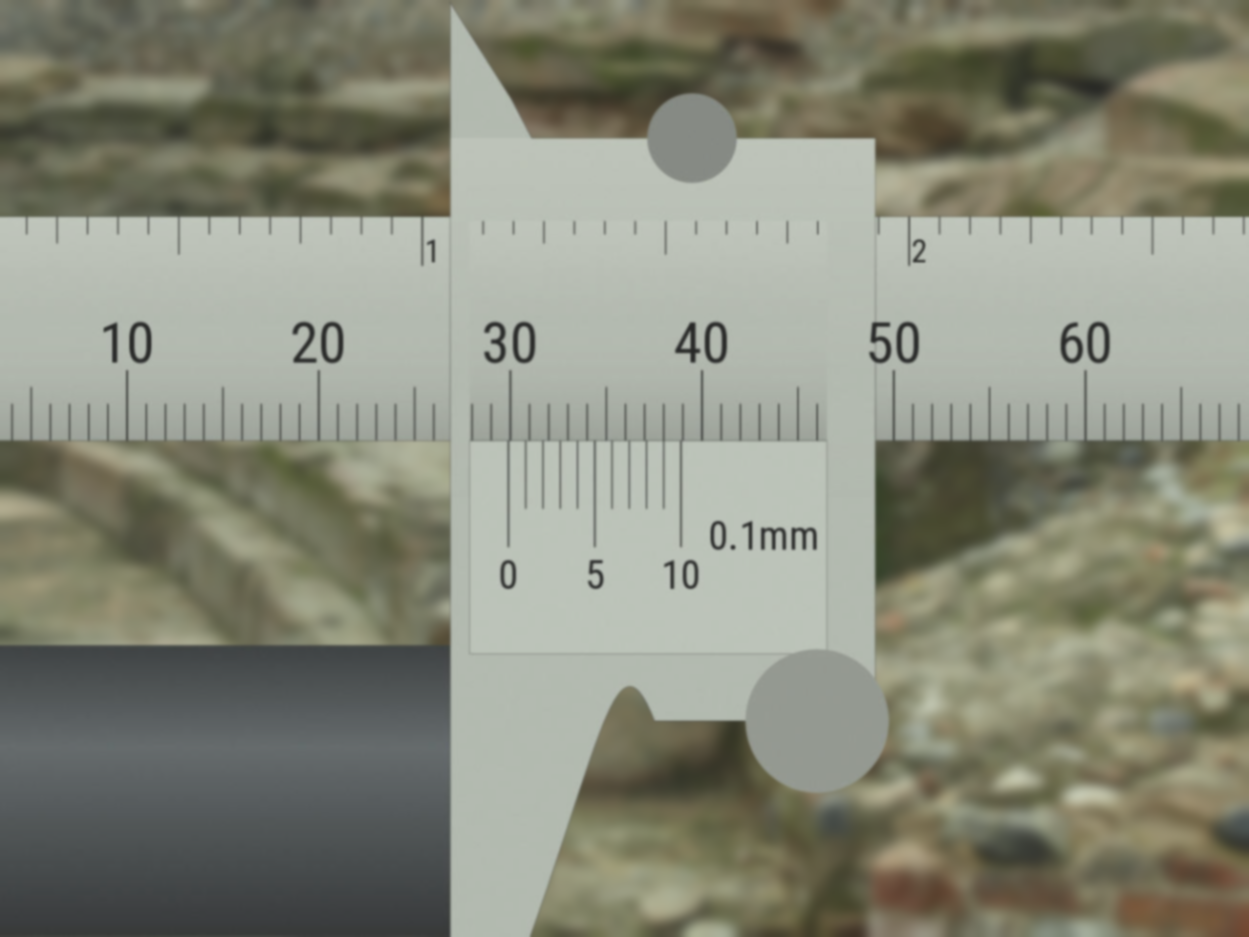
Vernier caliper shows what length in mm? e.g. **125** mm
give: **29.9** mm
